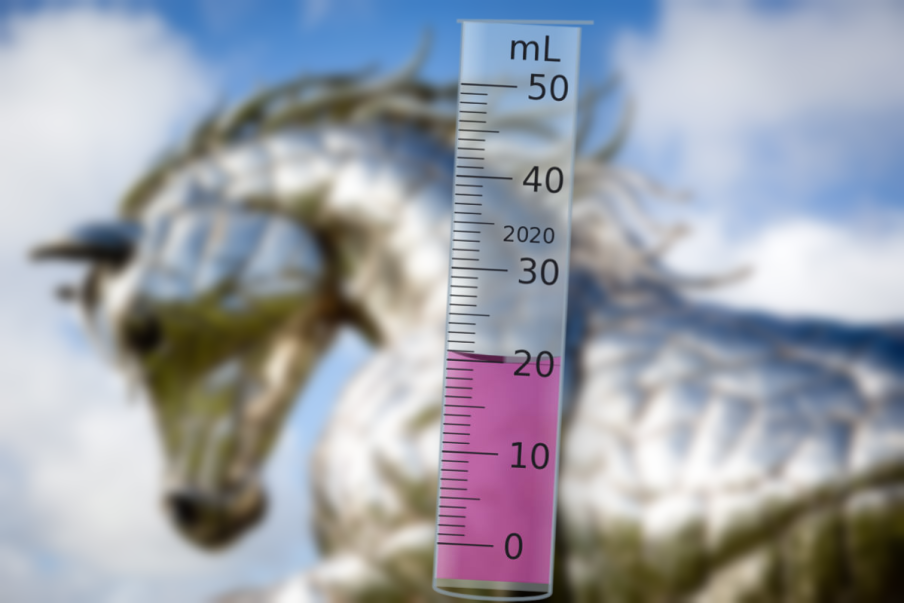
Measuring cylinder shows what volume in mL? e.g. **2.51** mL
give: **20** mL
